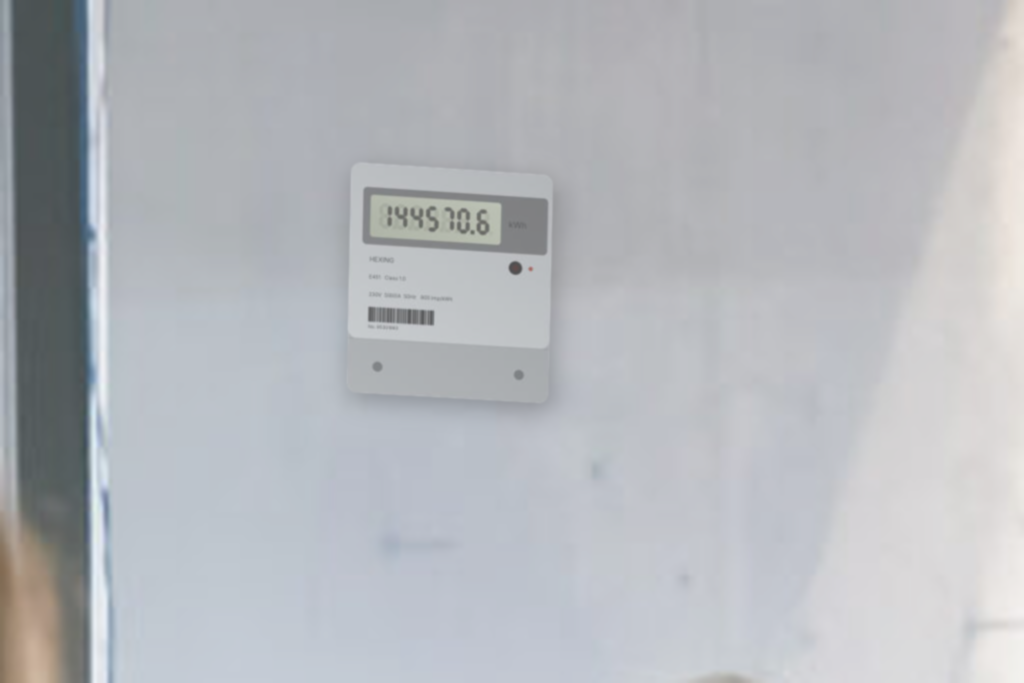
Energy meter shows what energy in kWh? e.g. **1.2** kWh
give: **144570.6** kWh
